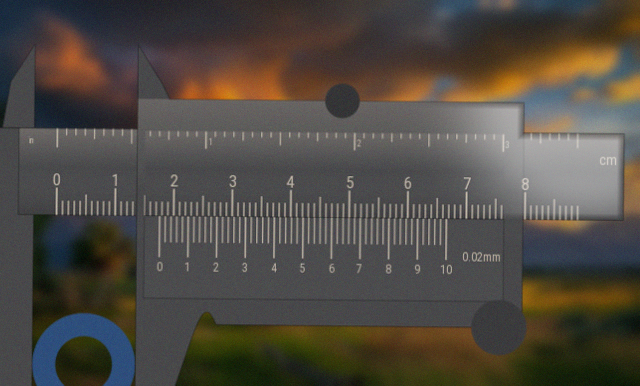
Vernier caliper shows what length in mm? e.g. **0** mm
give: **17.6** mm
